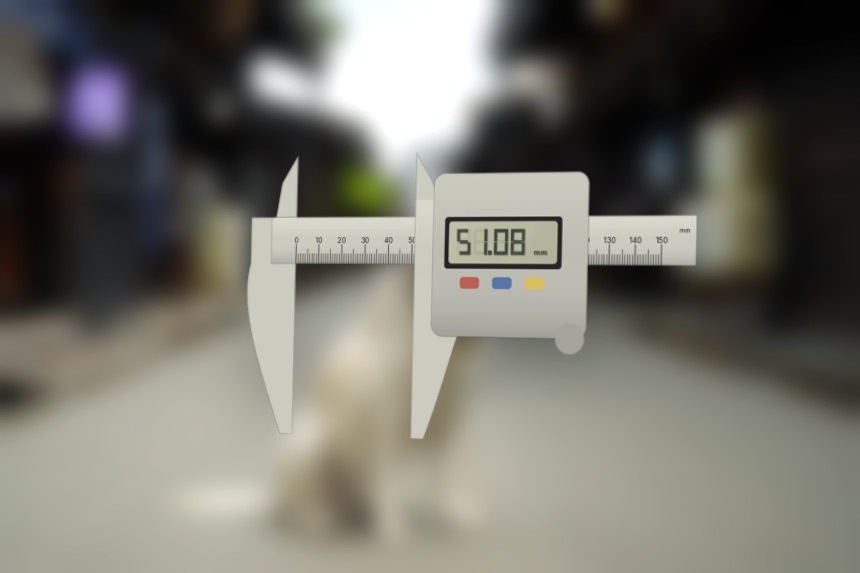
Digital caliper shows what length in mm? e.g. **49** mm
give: **51.08** mm
